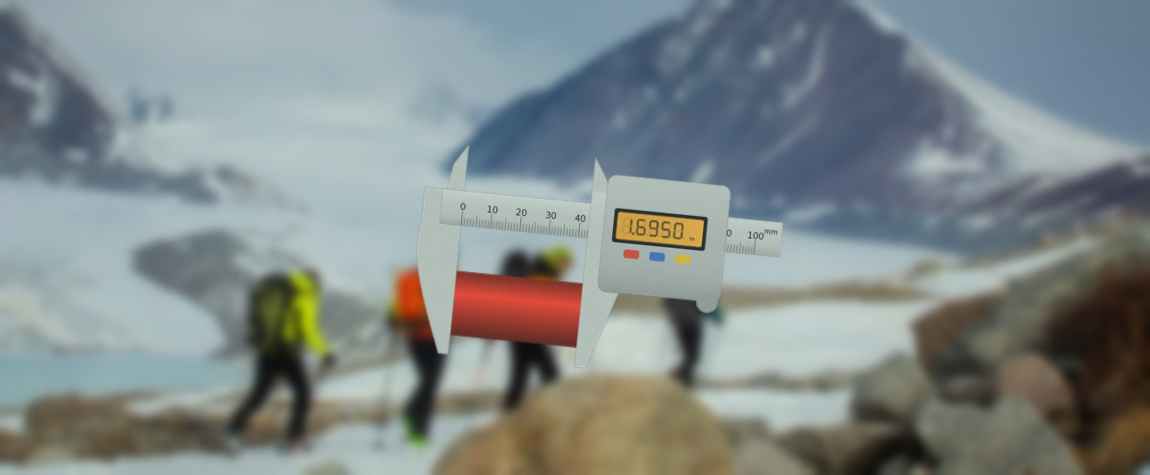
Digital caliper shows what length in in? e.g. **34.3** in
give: **1.6950** in
